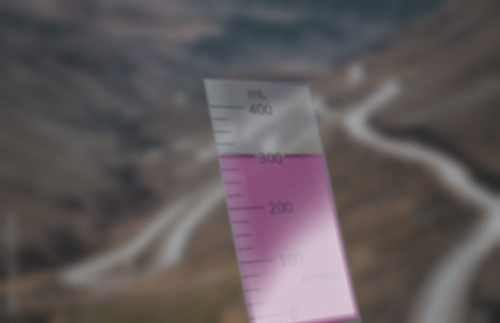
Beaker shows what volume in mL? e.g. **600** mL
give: **300** mL
